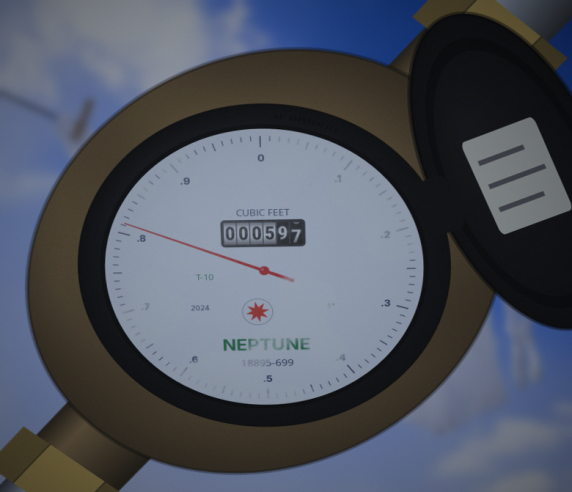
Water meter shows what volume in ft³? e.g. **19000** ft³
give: **596.81** ft³
